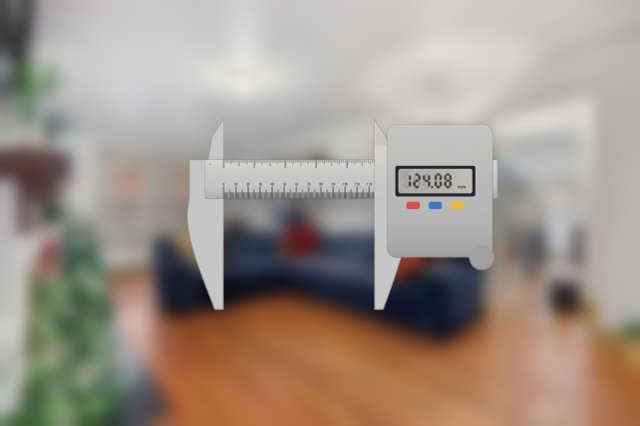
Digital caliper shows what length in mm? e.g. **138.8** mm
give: **124.08** mm
